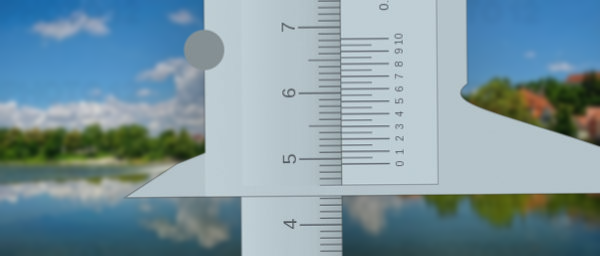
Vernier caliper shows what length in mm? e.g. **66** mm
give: **49.2** mm
